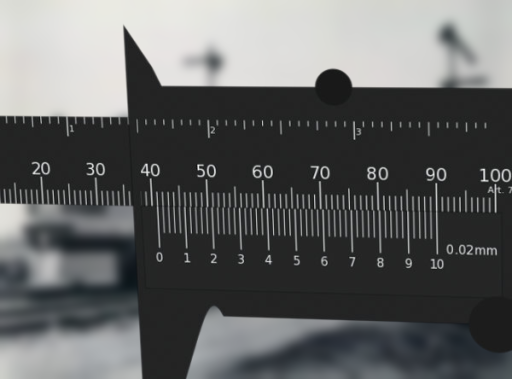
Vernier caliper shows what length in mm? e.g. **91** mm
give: **41.0** mm
